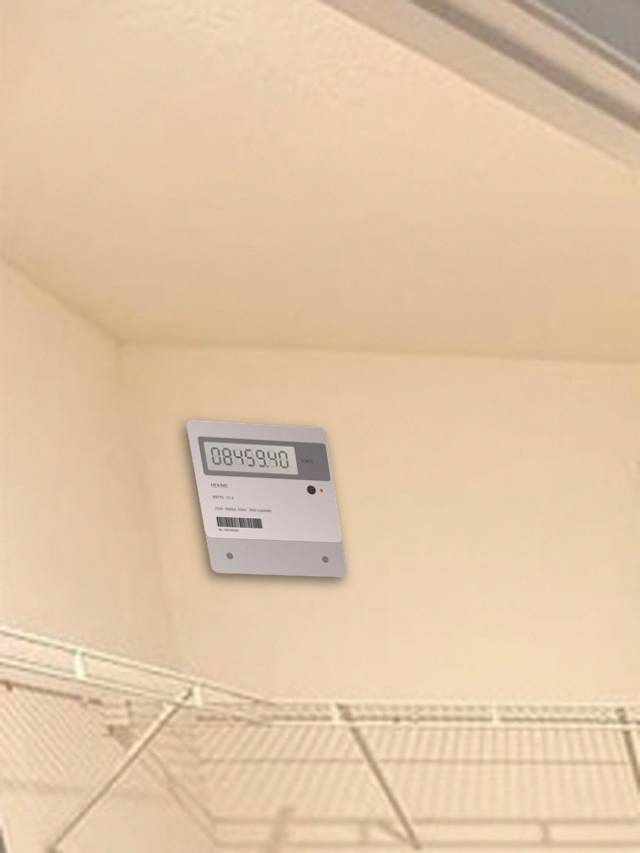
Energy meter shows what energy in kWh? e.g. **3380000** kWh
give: **8459.40** kWh
